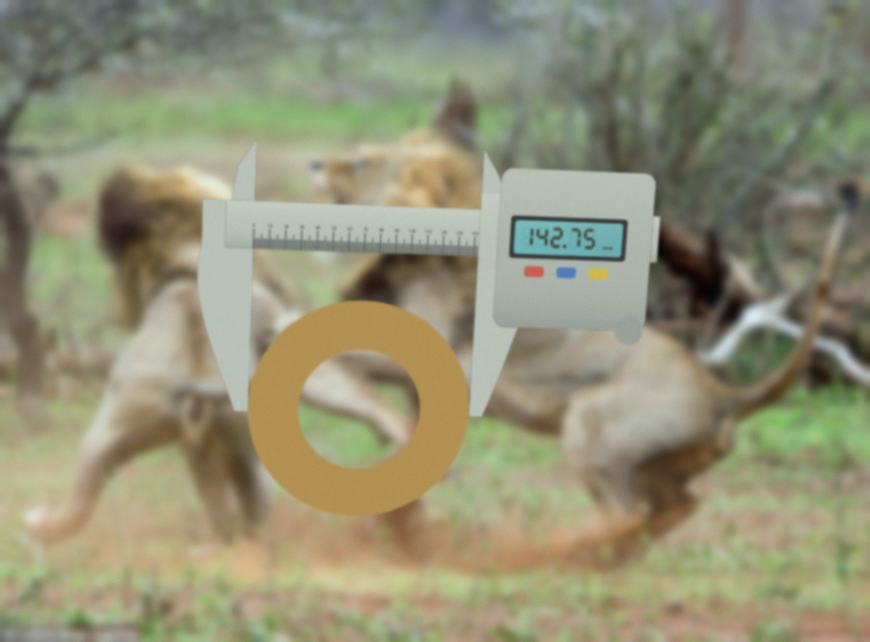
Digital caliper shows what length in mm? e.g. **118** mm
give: **142.75** mm
